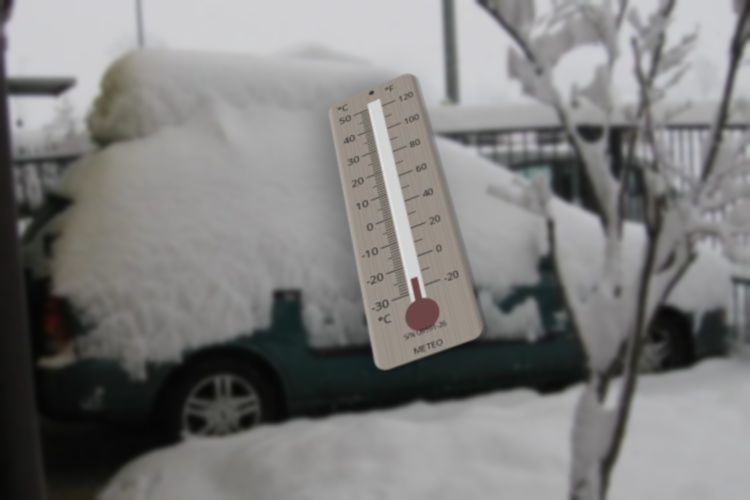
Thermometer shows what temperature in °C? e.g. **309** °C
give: **-25** °C
